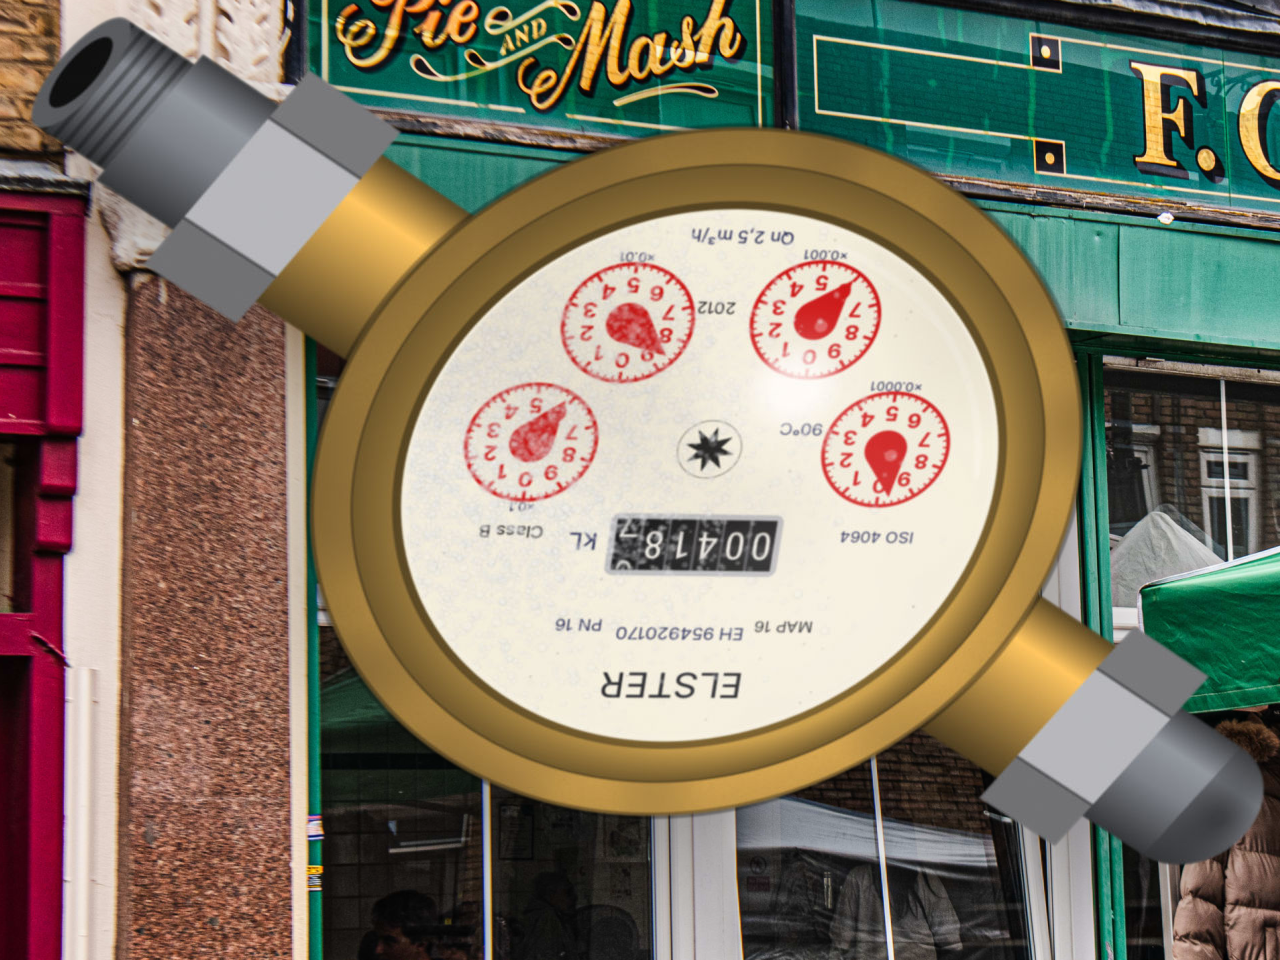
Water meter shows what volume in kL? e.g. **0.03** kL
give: **4186.5859** kL
